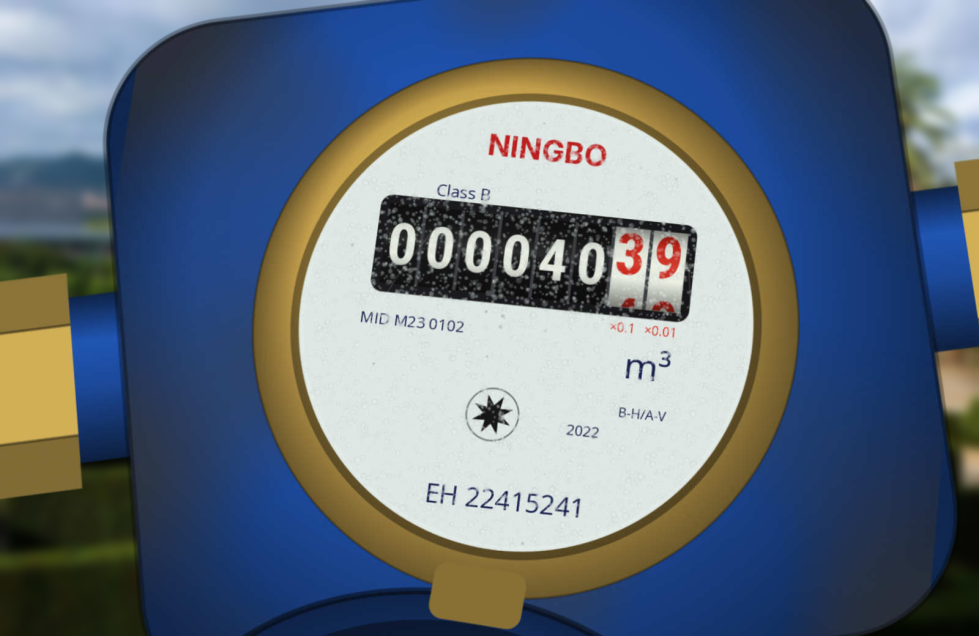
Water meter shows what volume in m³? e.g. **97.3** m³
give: **40.39** m³
